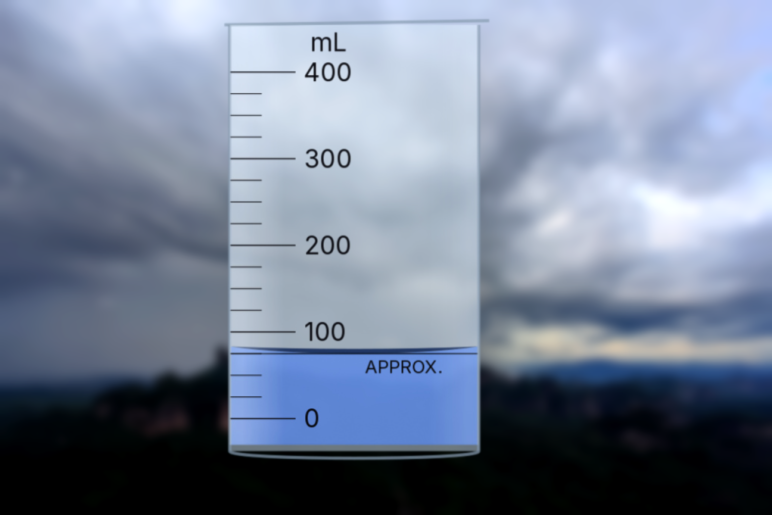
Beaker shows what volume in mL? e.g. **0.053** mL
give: **75** mL
